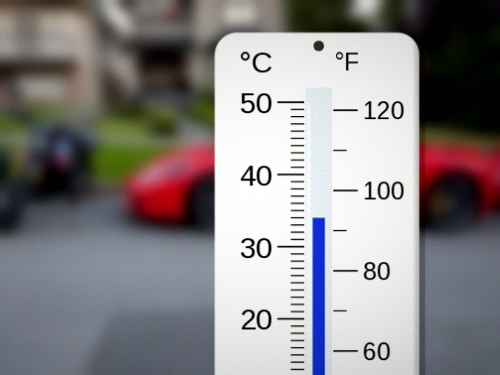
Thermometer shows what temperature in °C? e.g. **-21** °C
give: **34** °C
